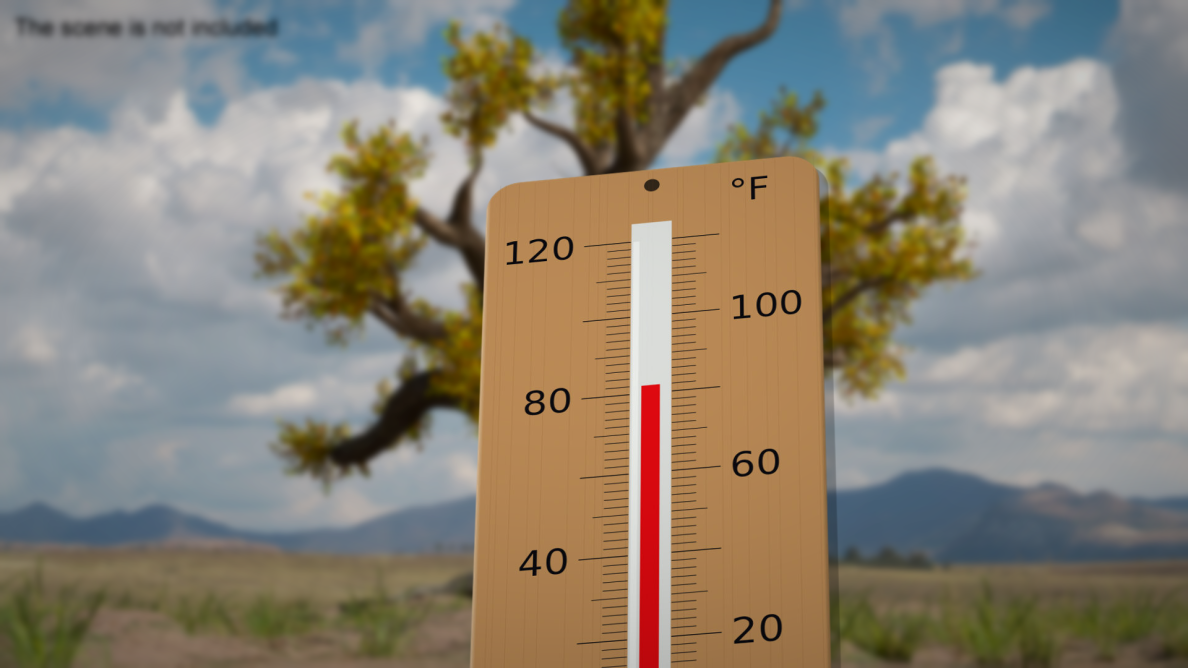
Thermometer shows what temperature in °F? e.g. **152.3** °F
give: **82** °F
